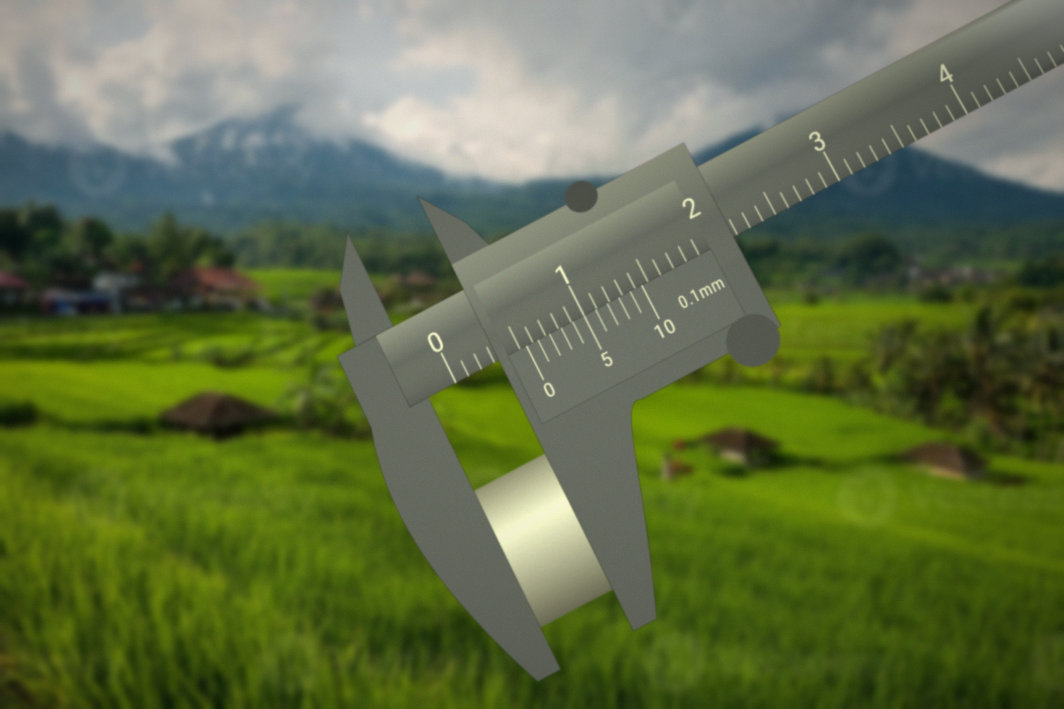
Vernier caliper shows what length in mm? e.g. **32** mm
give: **5.5** mm
